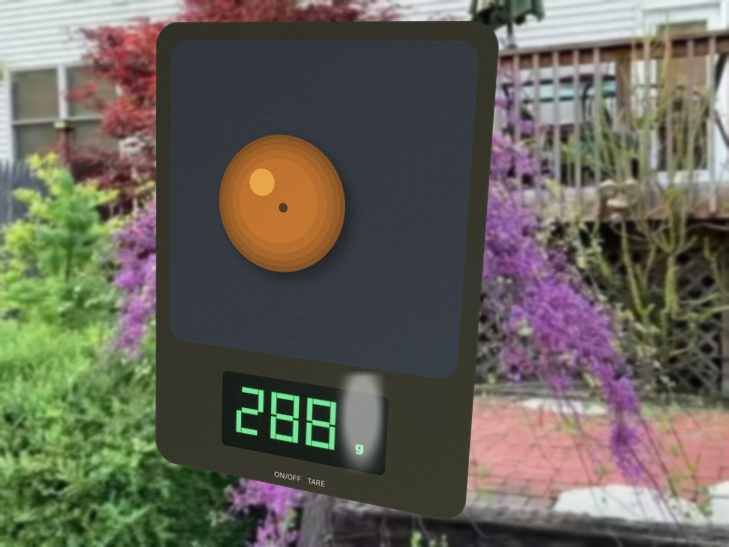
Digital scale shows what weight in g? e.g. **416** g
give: **288** g
